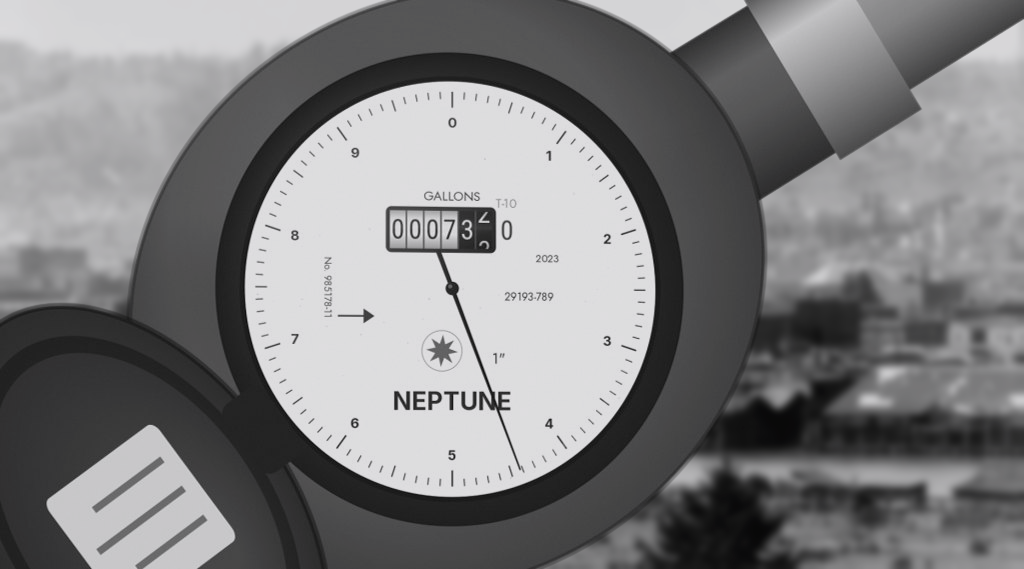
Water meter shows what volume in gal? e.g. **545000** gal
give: **7324.4** gal
